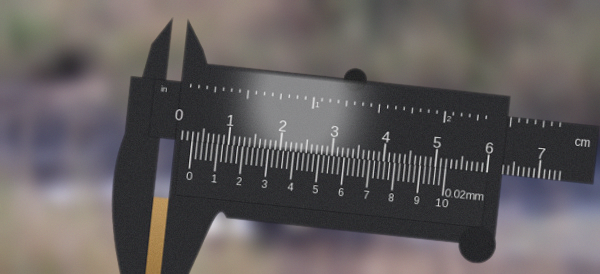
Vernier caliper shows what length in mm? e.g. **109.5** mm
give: **3.0** mm
